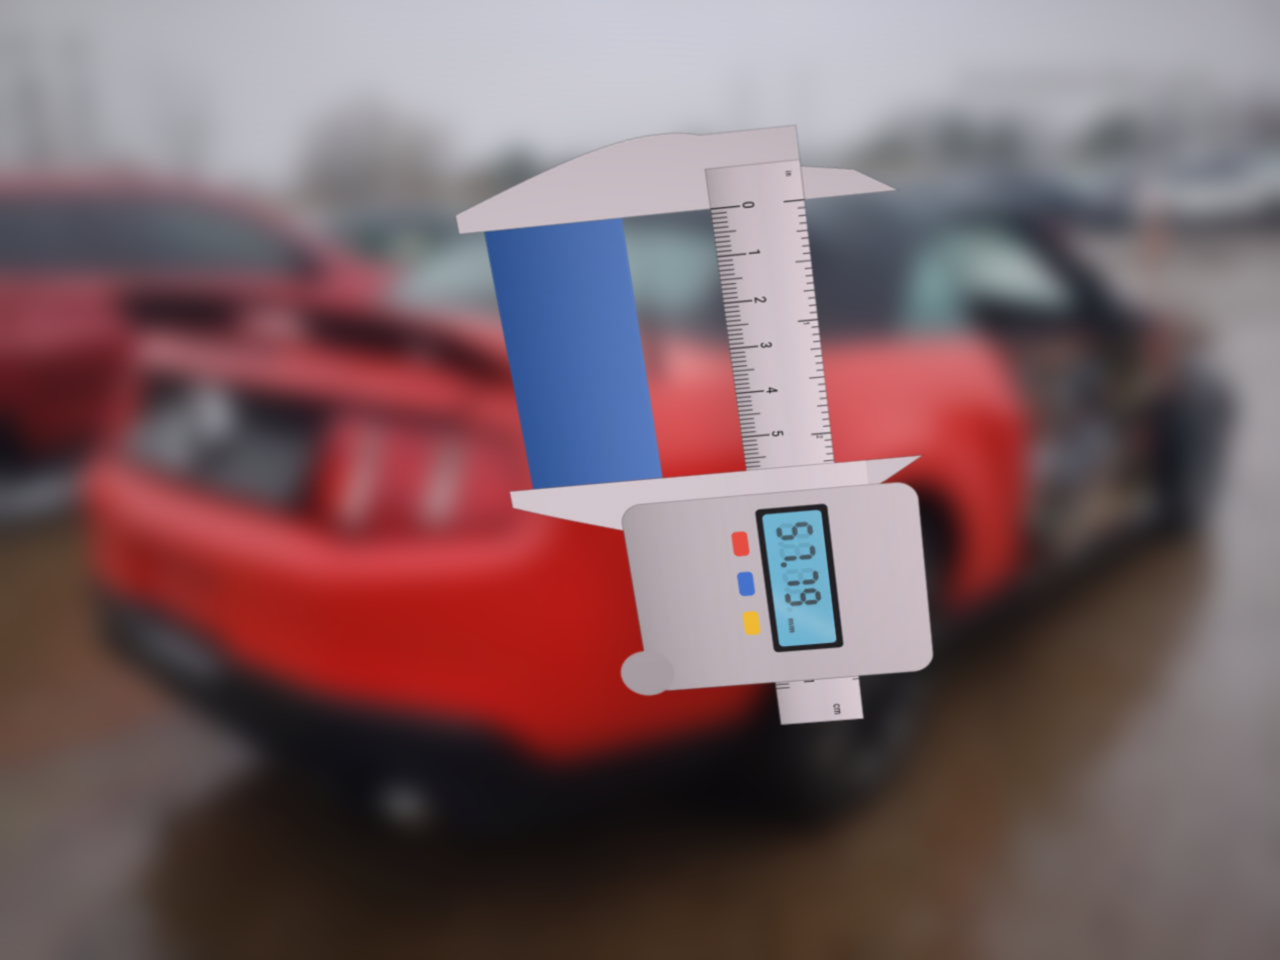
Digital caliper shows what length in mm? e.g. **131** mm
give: **57.79** mm
